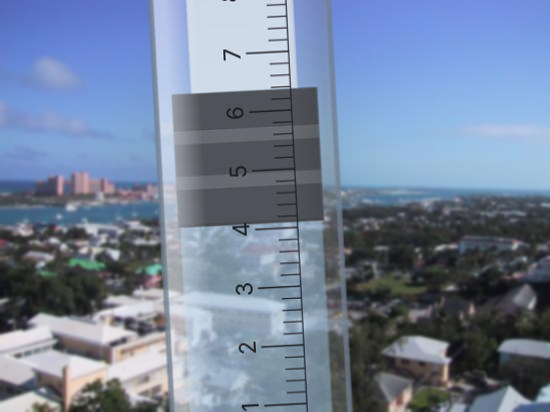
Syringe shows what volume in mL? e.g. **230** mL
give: **4.1** mL
